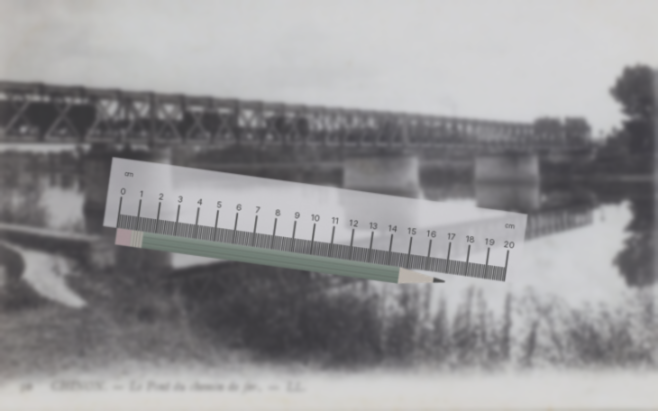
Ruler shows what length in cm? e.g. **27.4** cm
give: **17** cm
